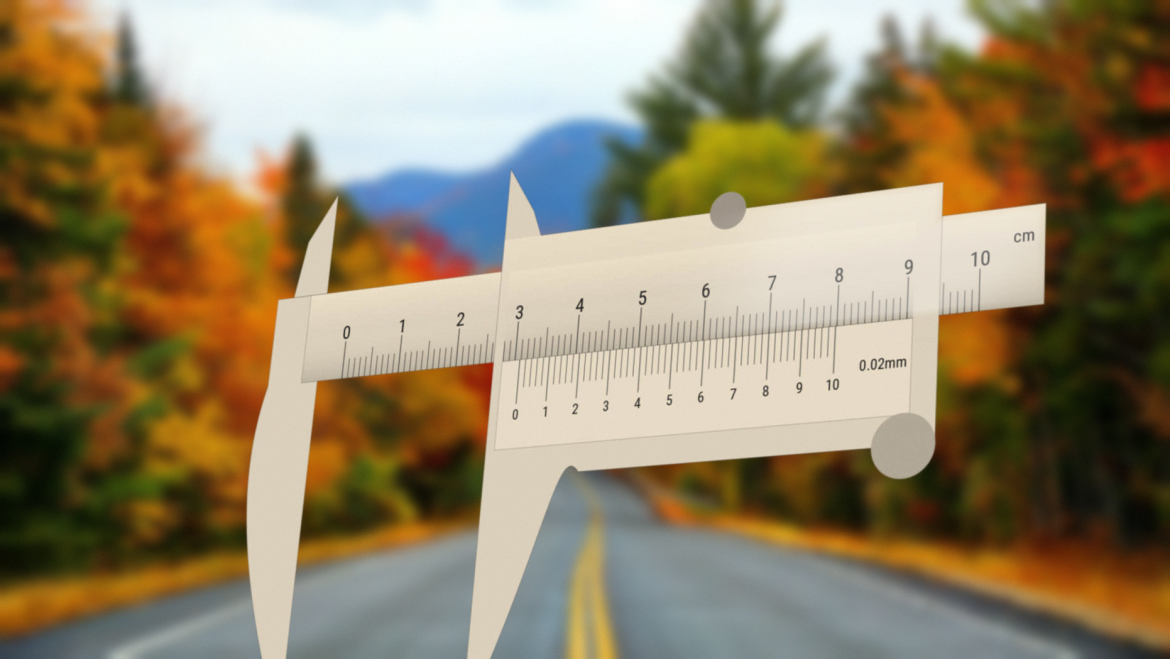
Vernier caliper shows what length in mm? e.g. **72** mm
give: **30.8** mm
